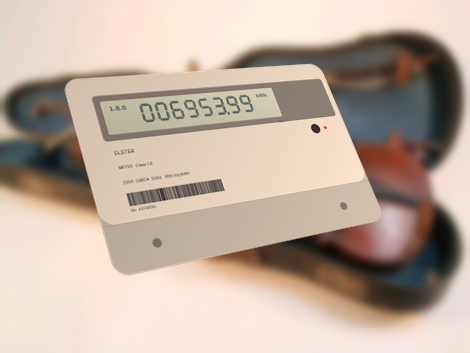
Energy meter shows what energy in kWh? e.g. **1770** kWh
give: **6953.99** kWh
